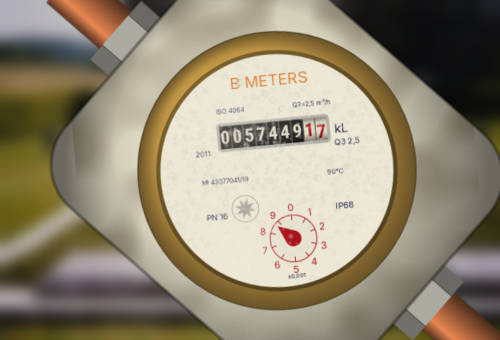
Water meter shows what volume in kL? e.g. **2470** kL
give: **57449.168** kL
